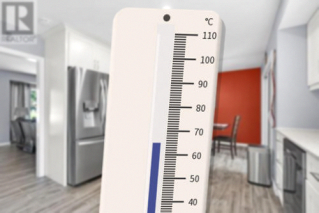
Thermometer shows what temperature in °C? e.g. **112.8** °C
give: **65** °C
